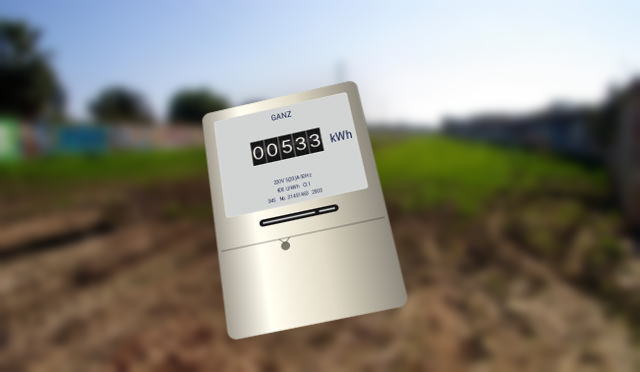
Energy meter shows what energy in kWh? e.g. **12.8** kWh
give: **533** kWh
